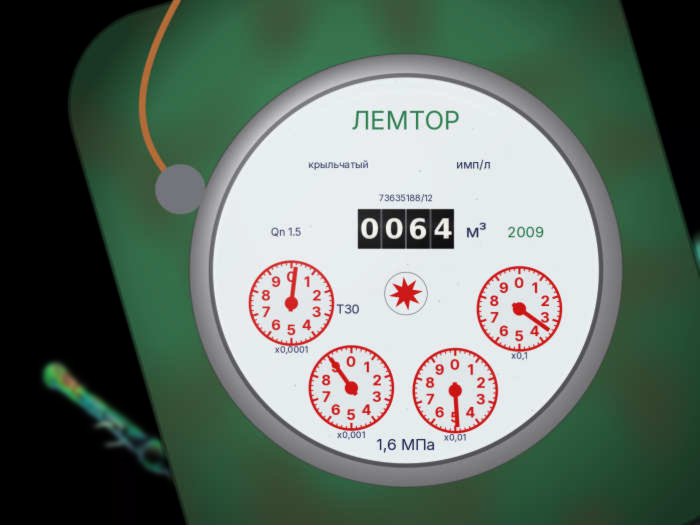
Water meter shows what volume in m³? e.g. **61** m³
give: **64.3490** m³
